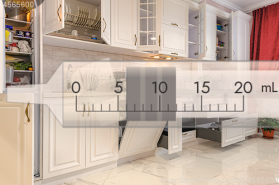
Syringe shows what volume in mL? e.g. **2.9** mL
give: **6** mL
